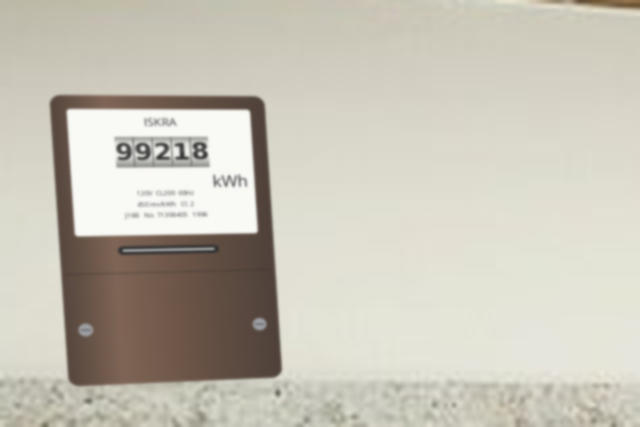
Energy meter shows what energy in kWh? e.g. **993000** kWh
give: **99218** kWh
